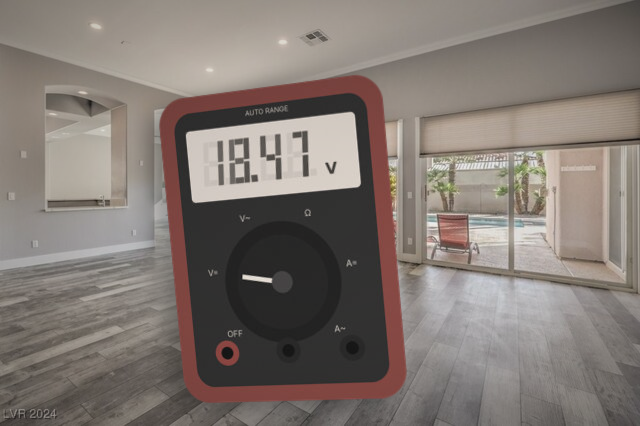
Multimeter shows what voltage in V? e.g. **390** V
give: **18.47** V
